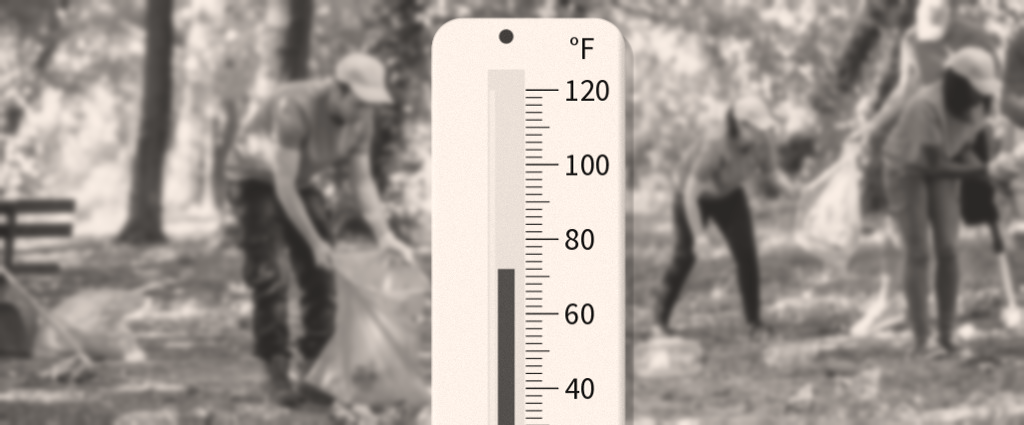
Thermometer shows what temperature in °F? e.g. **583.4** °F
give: **72** °F
